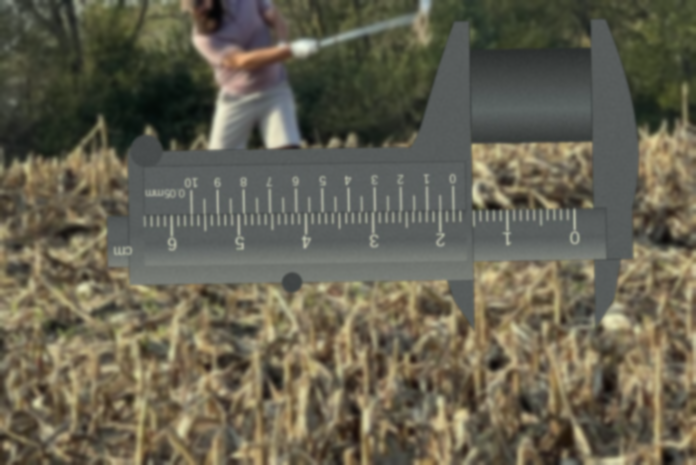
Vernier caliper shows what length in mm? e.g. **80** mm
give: **18.0** mm
